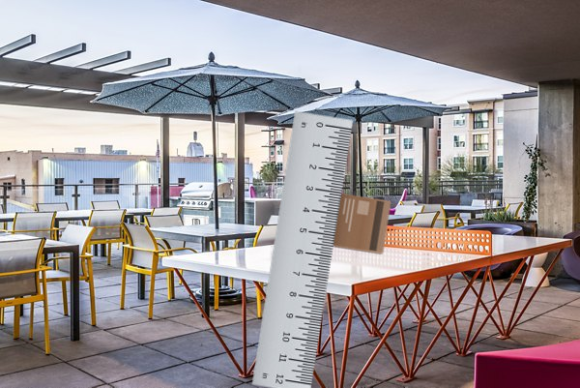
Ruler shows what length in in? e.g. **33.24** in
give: **2.5** in
